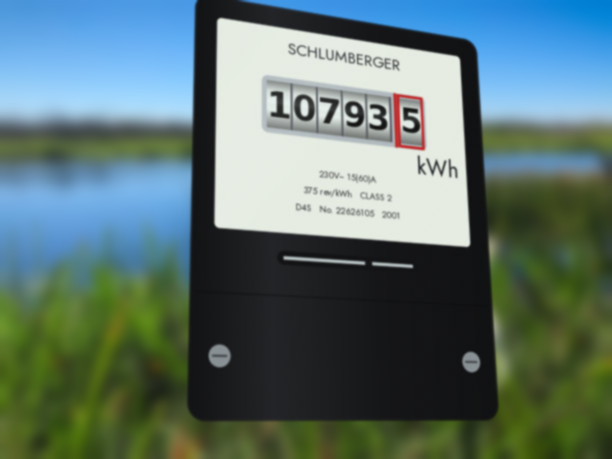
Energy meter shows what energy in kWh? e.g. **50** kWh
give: **10793.5** kWh
